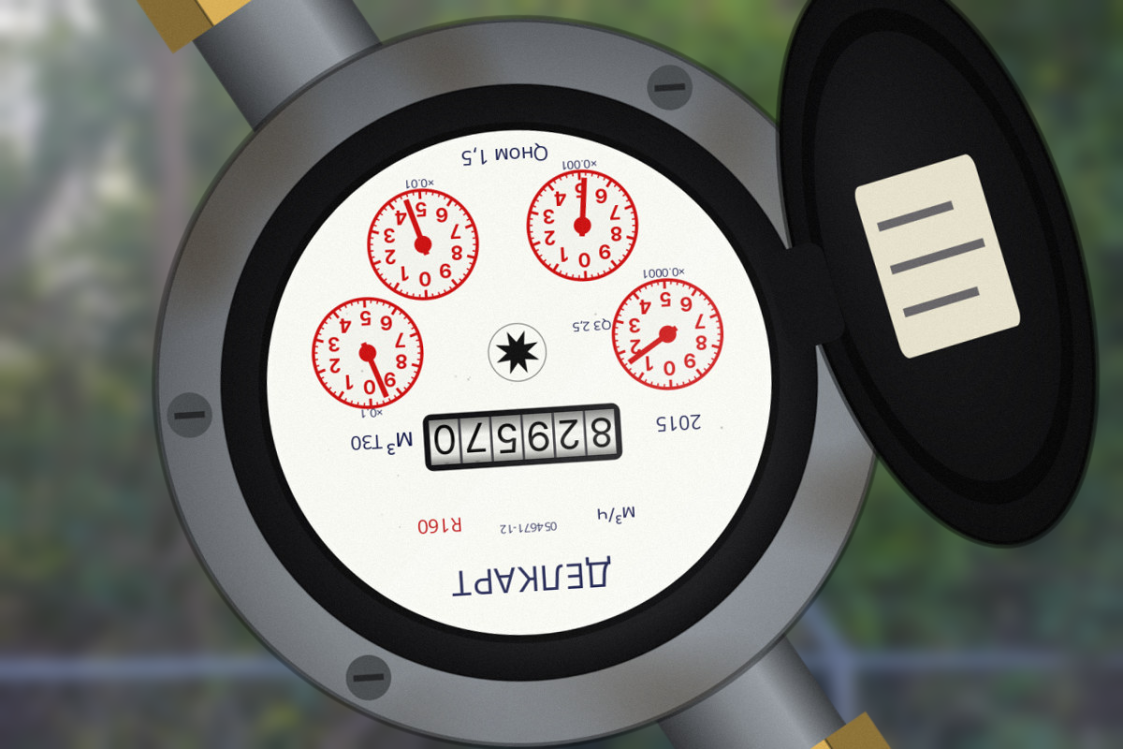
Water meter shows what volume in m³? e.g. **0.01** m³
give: **829569.9451** m³
